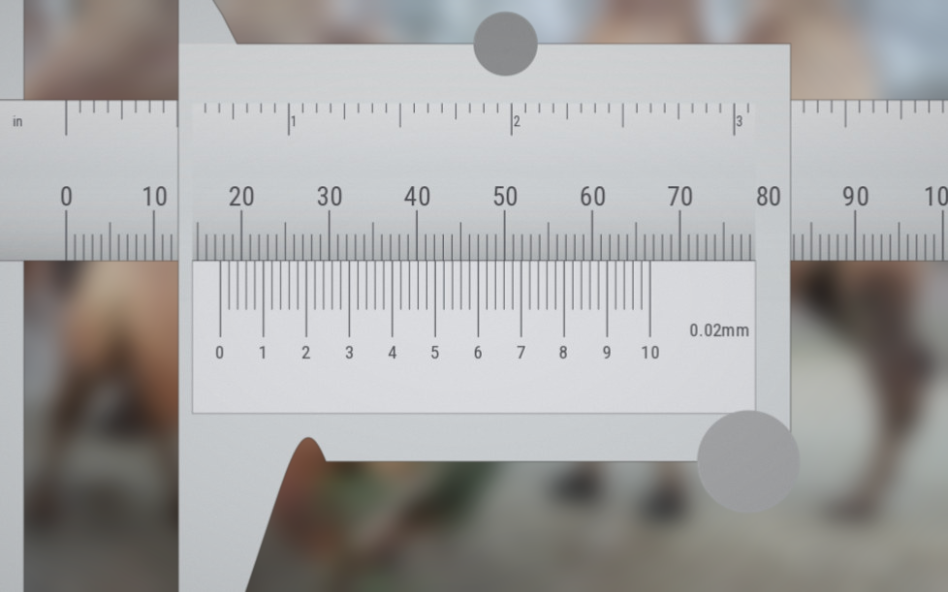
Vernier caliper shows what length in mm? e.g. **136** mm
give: **17.6** mm
